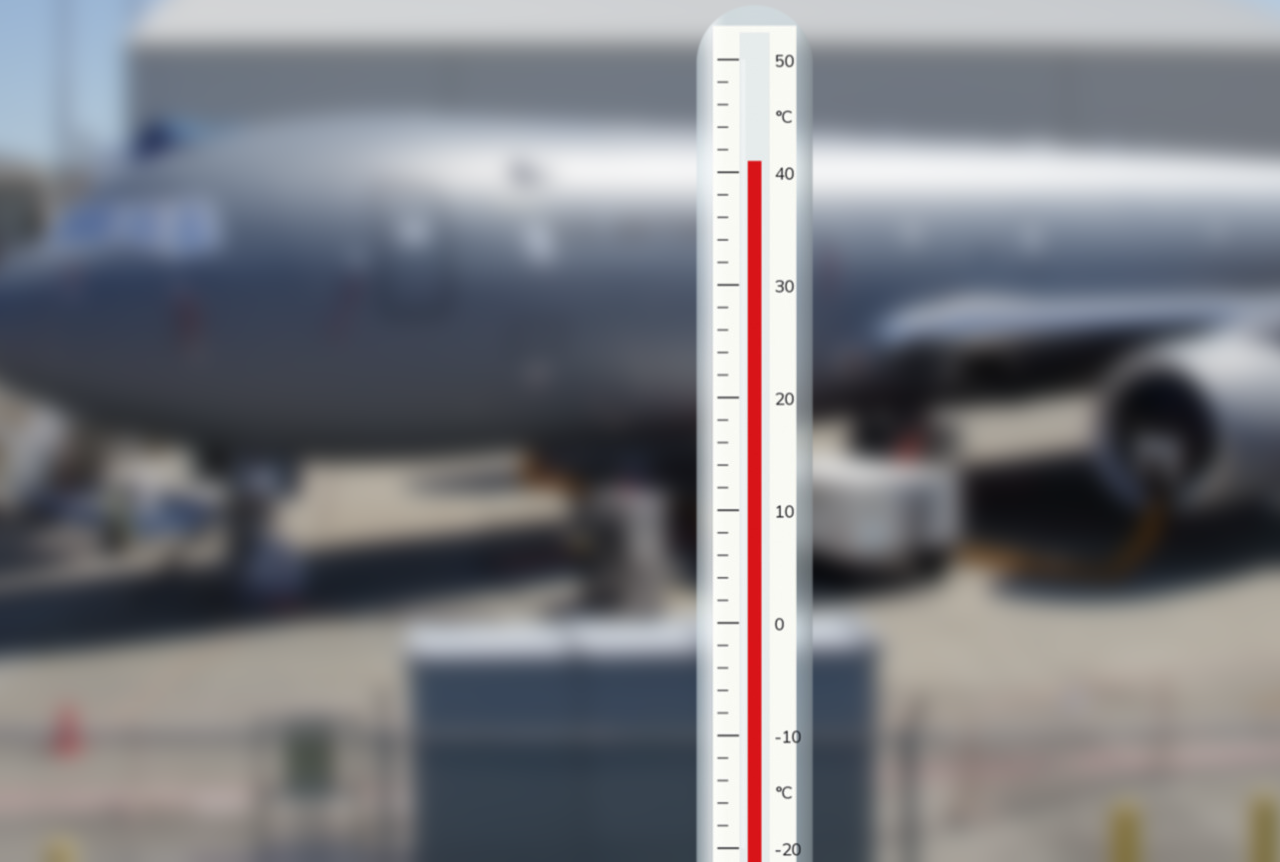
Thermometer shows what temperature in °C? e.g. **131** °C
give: **41** °C
